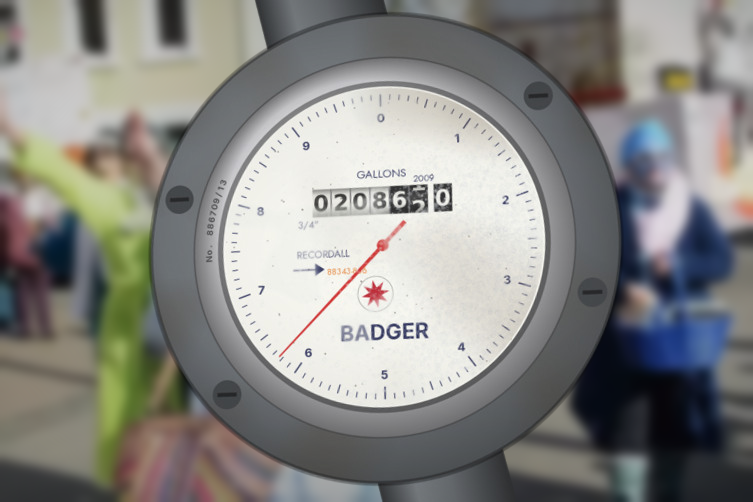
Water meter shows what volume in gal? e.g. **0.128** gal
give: **208616.2** gal
